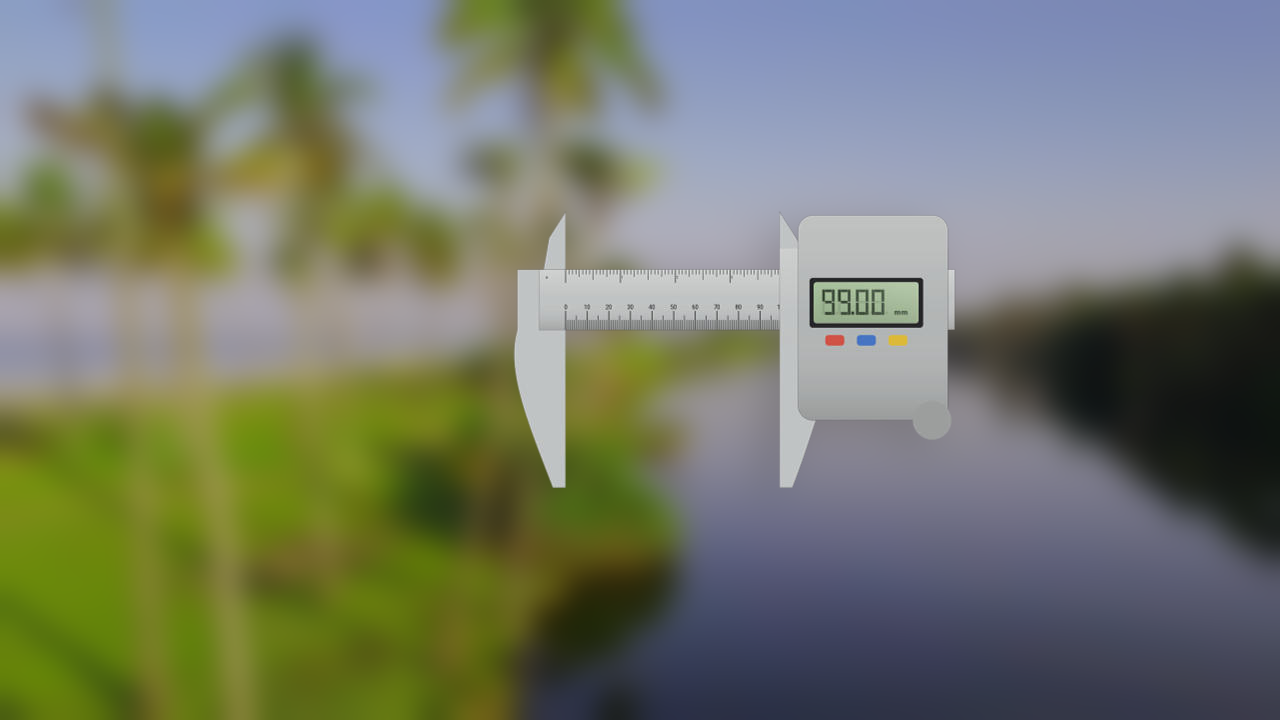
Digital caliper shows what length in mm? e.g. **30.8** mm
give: **99.00** mm
